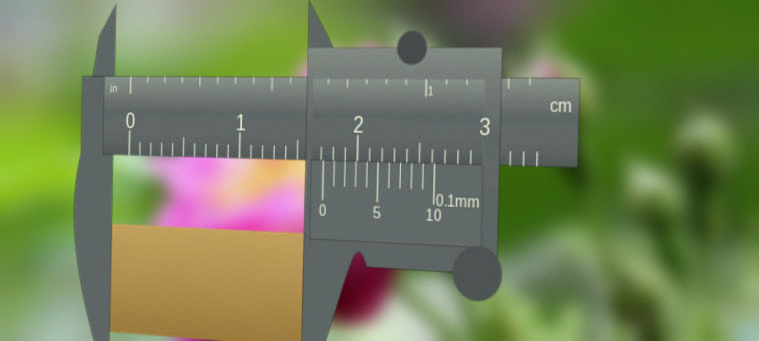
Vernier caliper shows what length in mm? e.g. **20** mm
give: **17.2** mm
